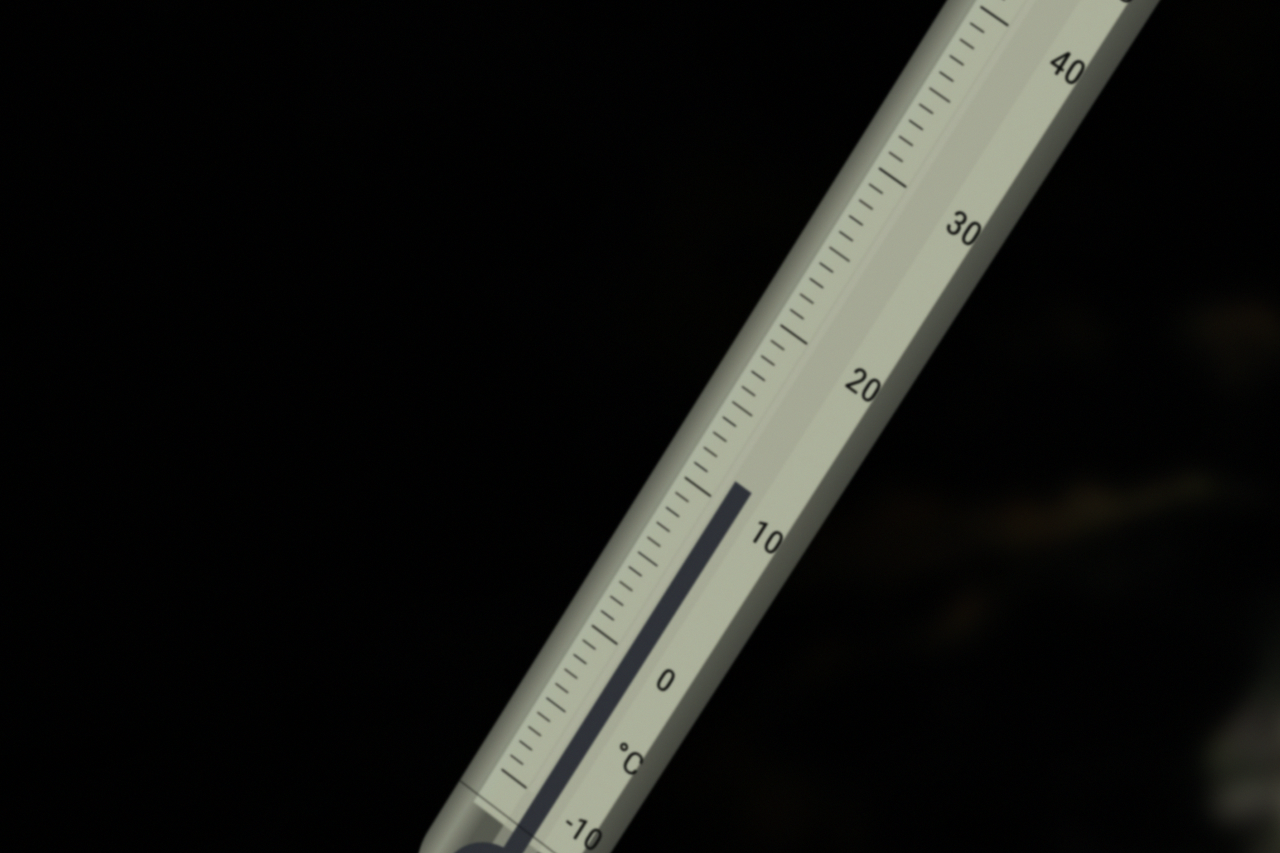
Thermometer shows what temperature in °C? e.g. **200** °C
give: **11.5** °C
